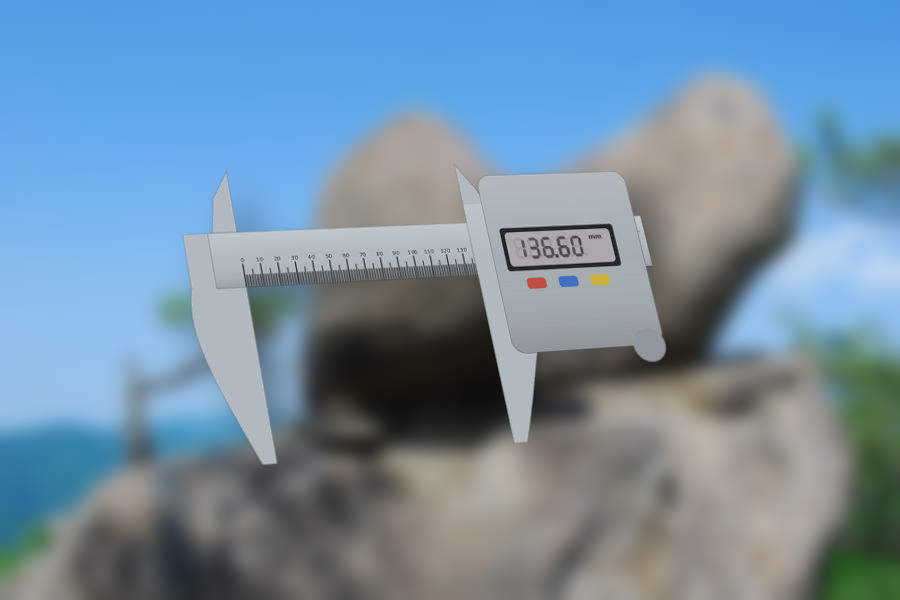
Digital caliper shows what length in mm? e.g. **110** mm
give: **136.60** mm
